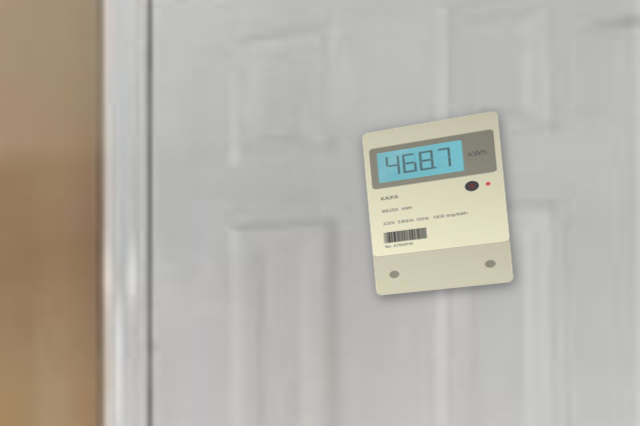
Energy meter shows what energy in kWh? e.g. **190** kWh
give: **468.7** kWh
